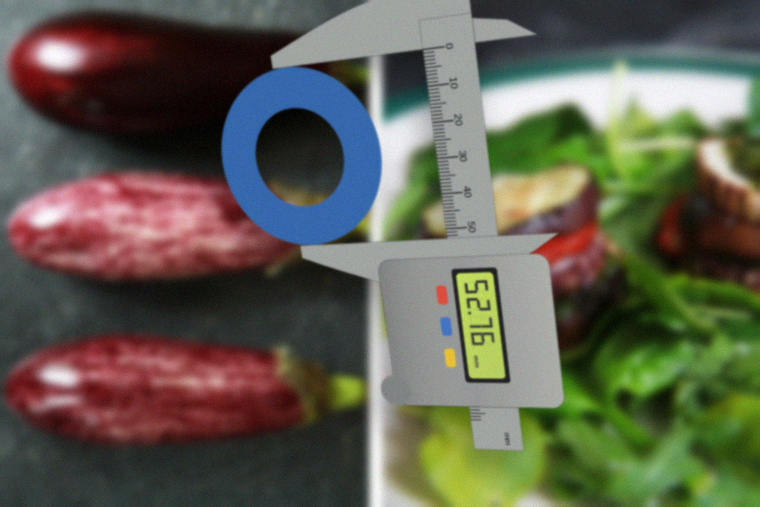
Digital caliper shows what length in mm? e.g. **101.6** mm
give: **52.76** mm
